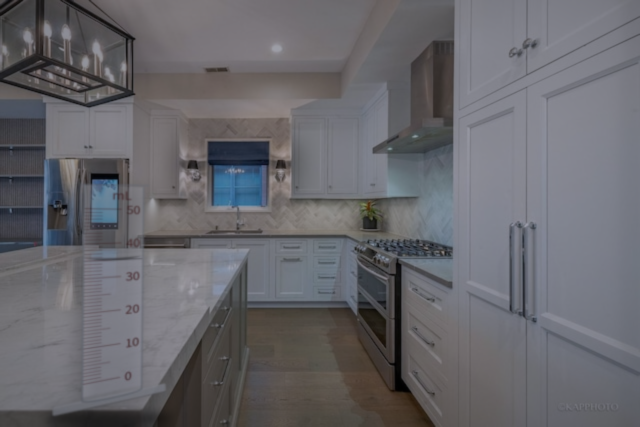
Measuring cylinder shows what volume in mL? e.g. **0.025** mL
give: **35** mL
